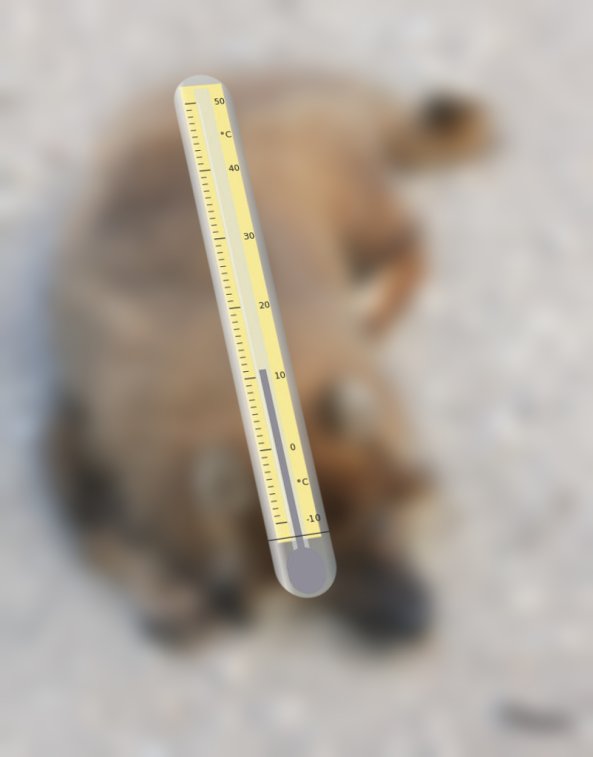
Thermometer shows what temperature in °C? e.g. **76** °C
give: **11** °C
